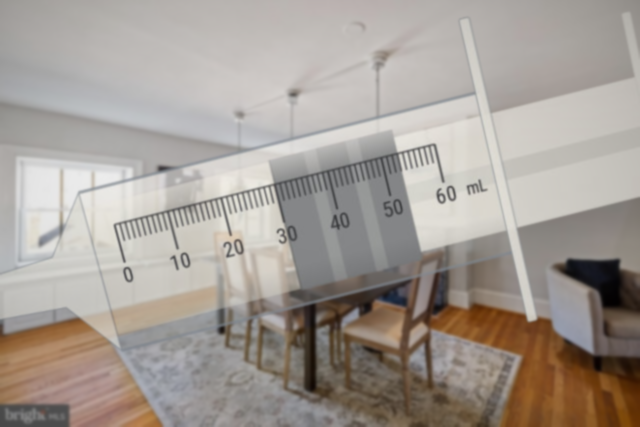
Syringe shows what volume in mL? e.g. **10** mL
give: **30** mL
